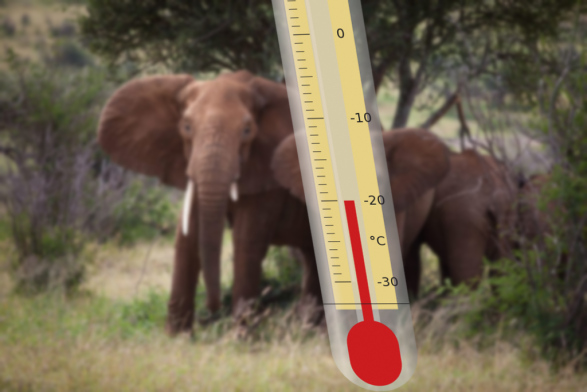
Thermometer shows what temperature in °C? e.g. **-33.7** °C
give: **-20** °C
